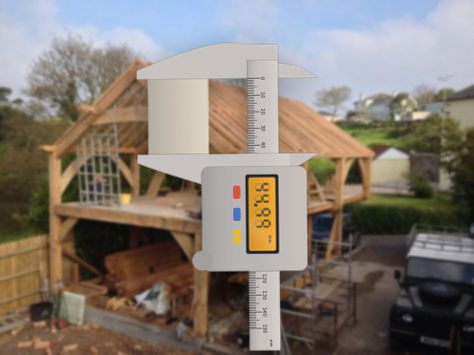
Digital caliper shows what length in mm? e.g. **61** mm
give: **44.99** mm
